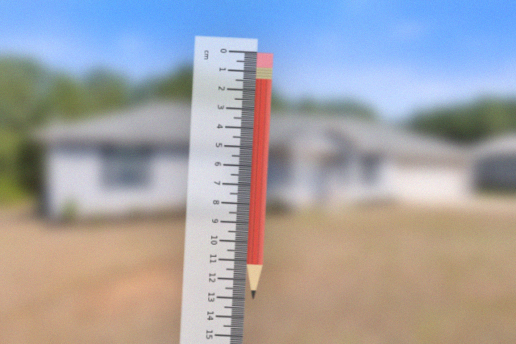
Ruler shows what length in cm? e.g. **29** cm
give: **13** cm
